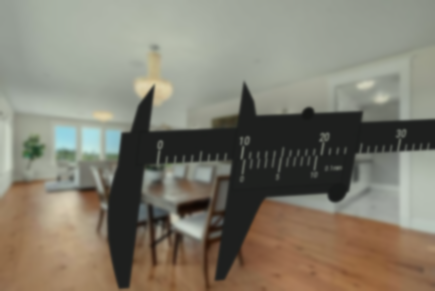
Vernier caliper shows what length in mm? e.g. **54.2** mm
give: **10.4** mm
